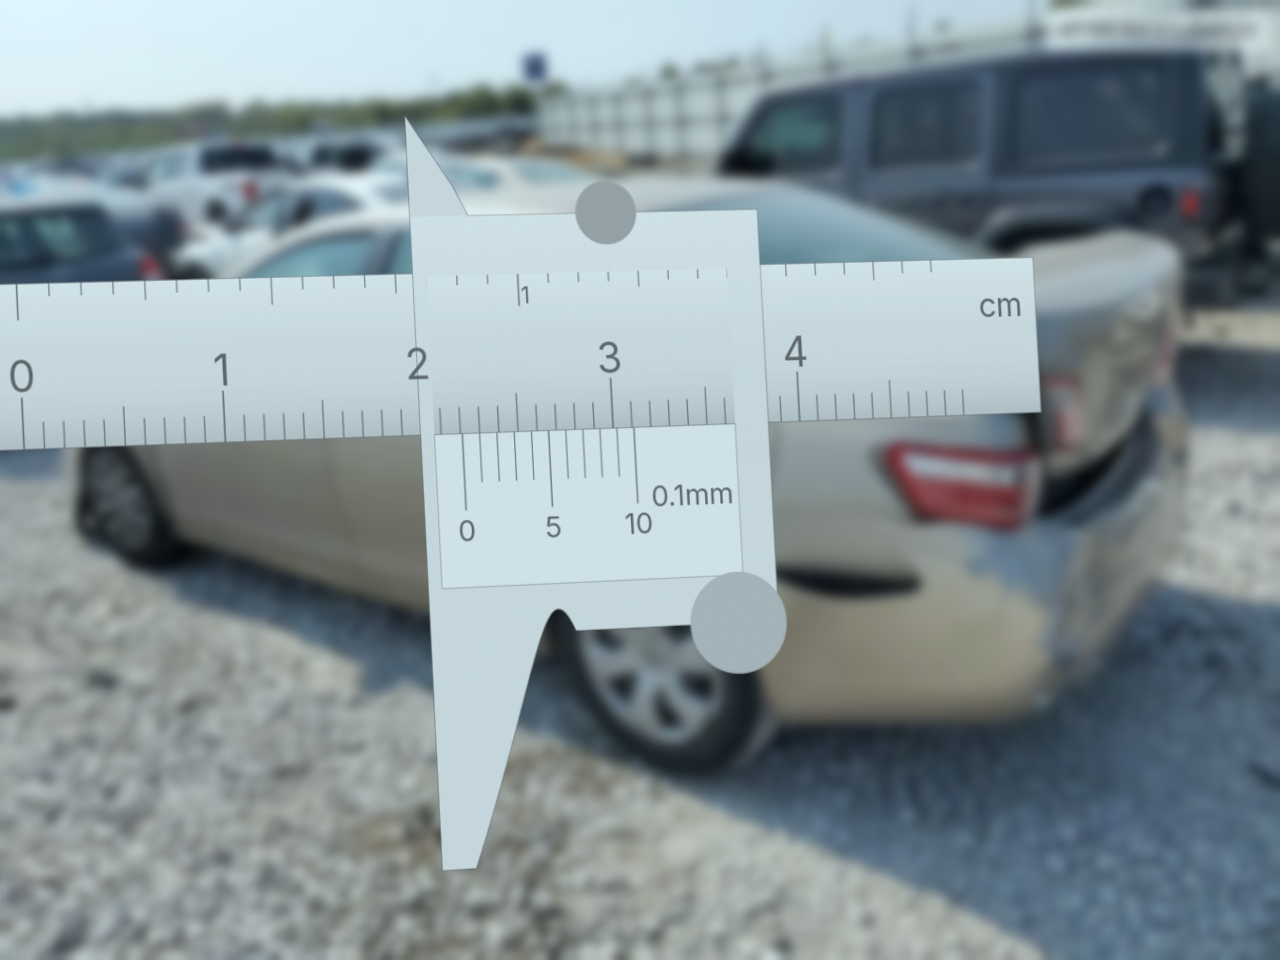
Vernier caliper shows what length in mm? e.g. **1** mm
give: **22.1** mm
